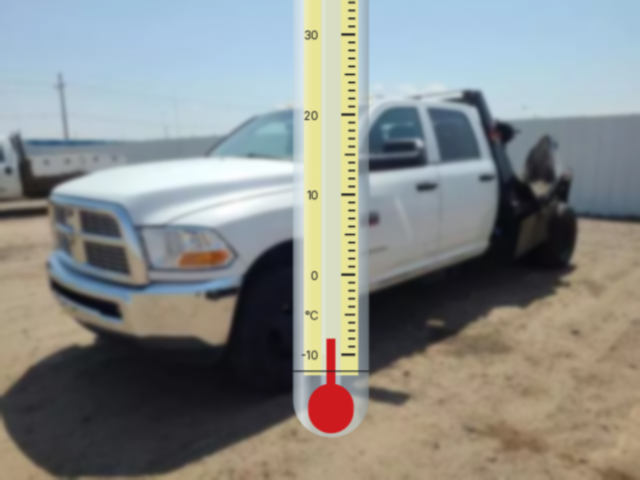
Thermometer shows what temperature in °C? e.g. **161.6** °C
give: **-8** °C
